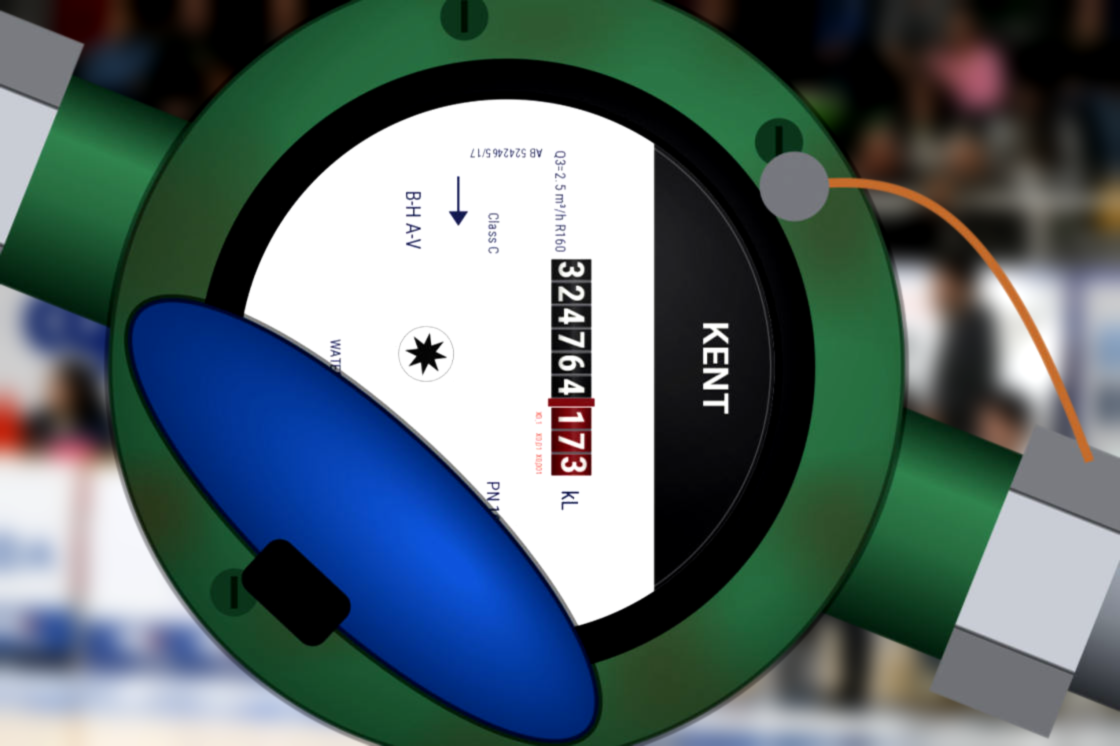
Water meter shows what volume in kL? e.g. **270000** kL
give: **324764.173** kL
